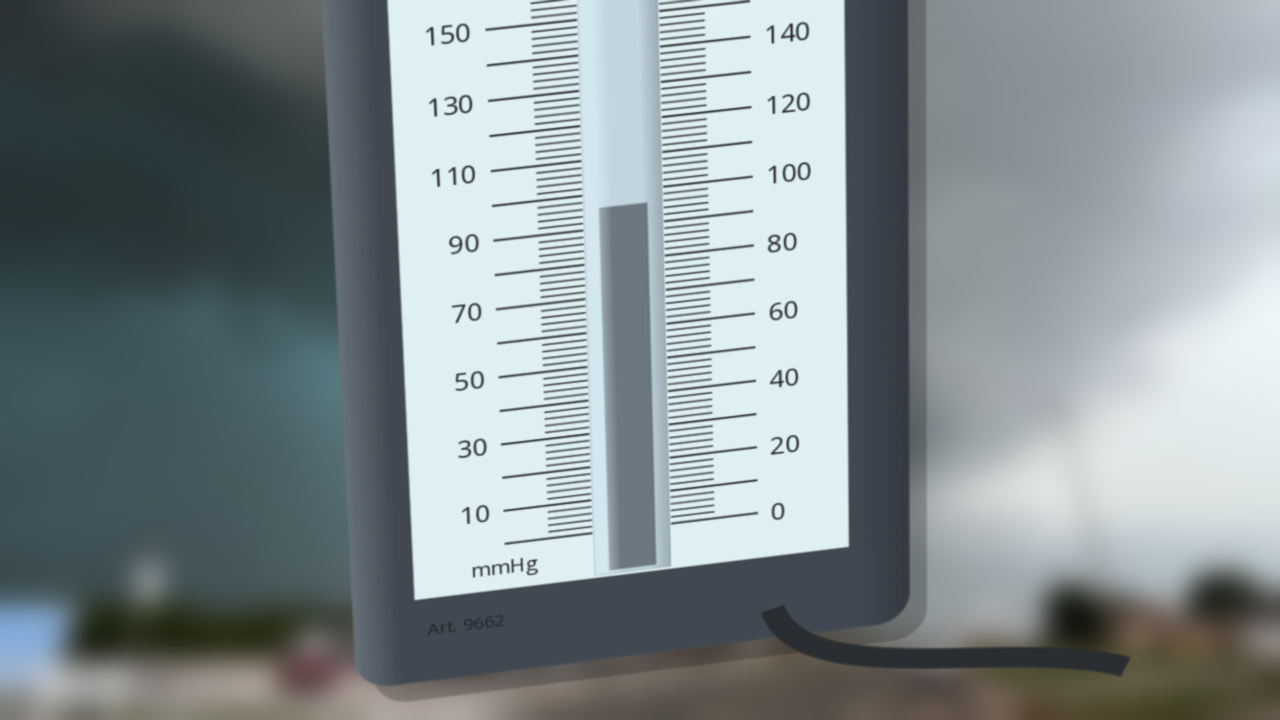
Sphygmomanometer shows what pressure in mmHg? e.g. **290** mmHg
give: **96** mmHg
